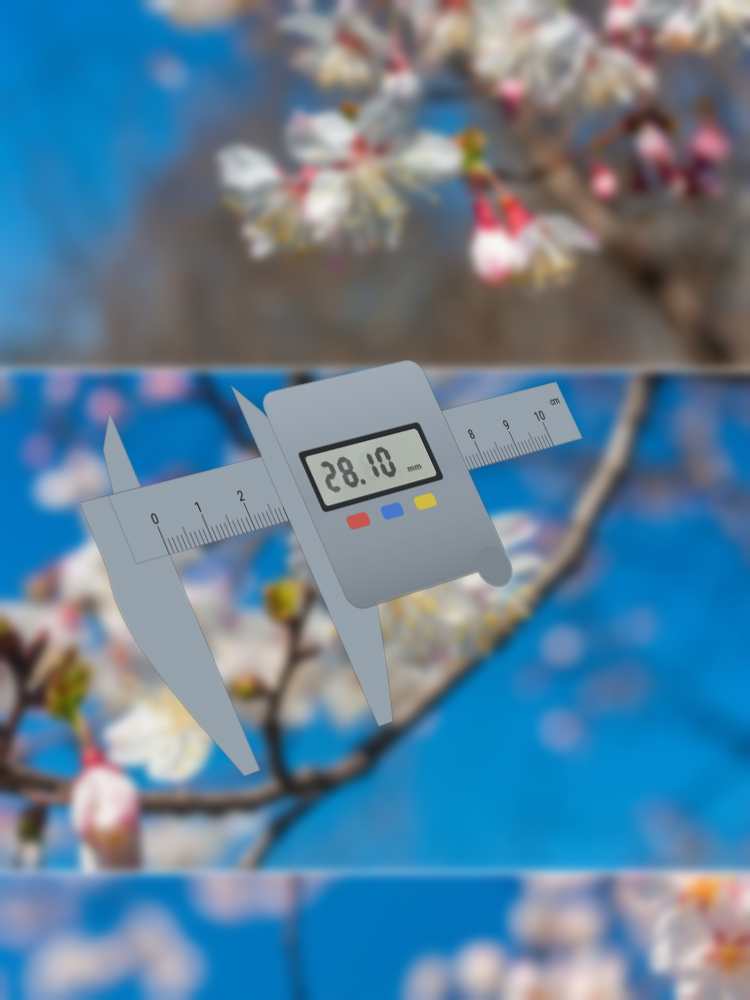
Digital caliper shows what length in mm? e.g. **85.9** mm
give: **28.10** mm
